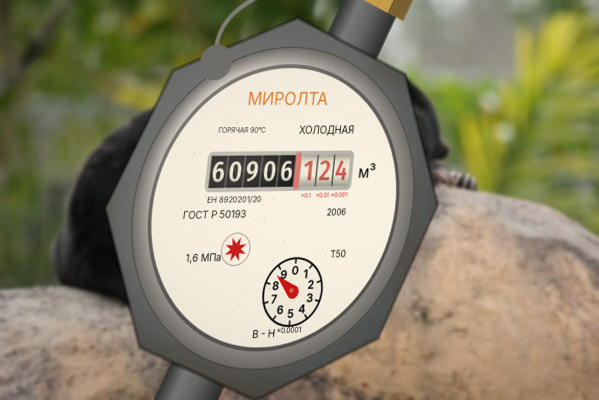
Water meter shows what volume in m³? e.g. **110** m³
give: **60906.1248** m³
